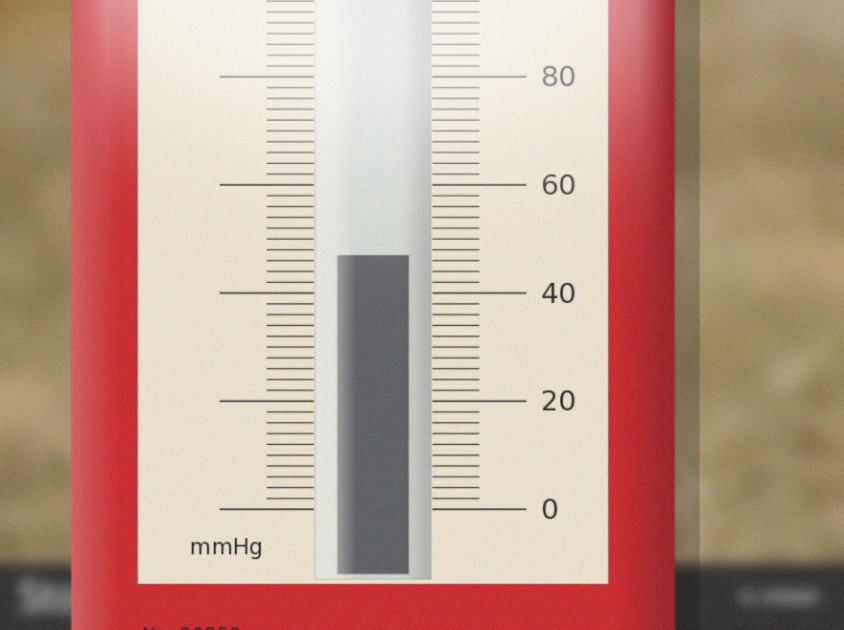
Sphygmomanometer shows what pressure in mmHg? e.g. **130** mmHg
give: **47** mmHg
